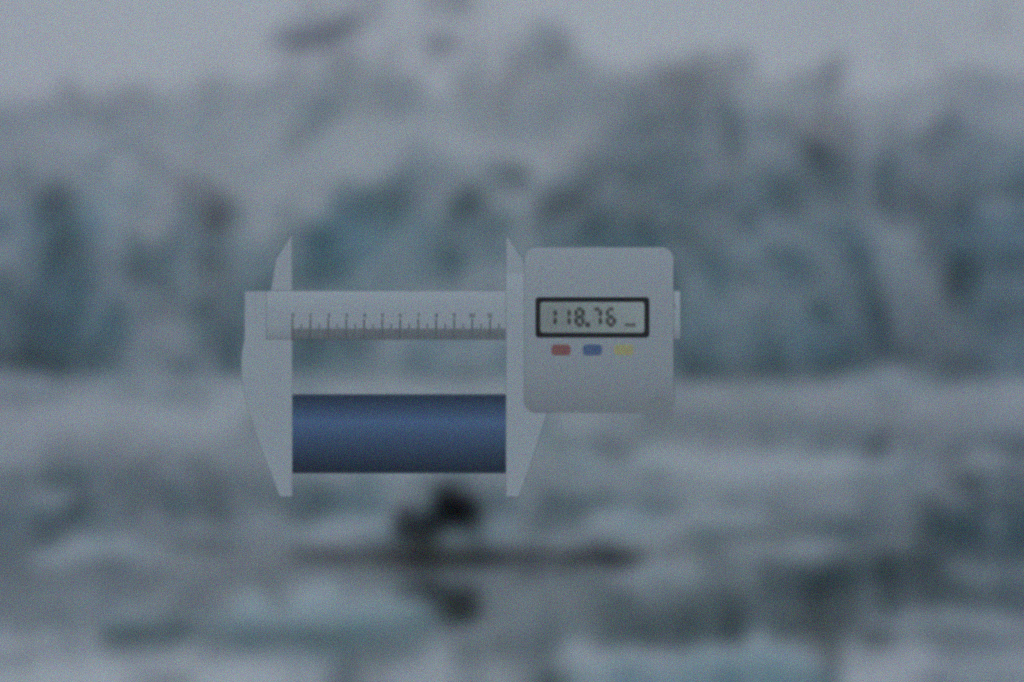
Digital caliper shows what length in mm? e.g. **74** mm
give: **118.76** mm
